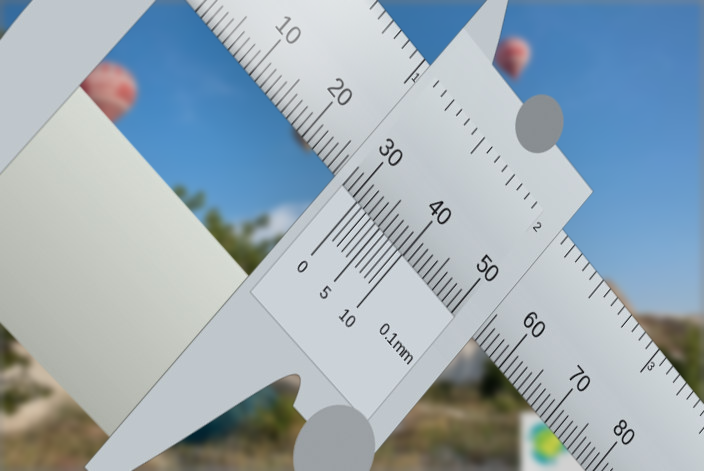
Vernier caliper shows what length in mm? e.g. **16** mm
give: **30.8** mm
